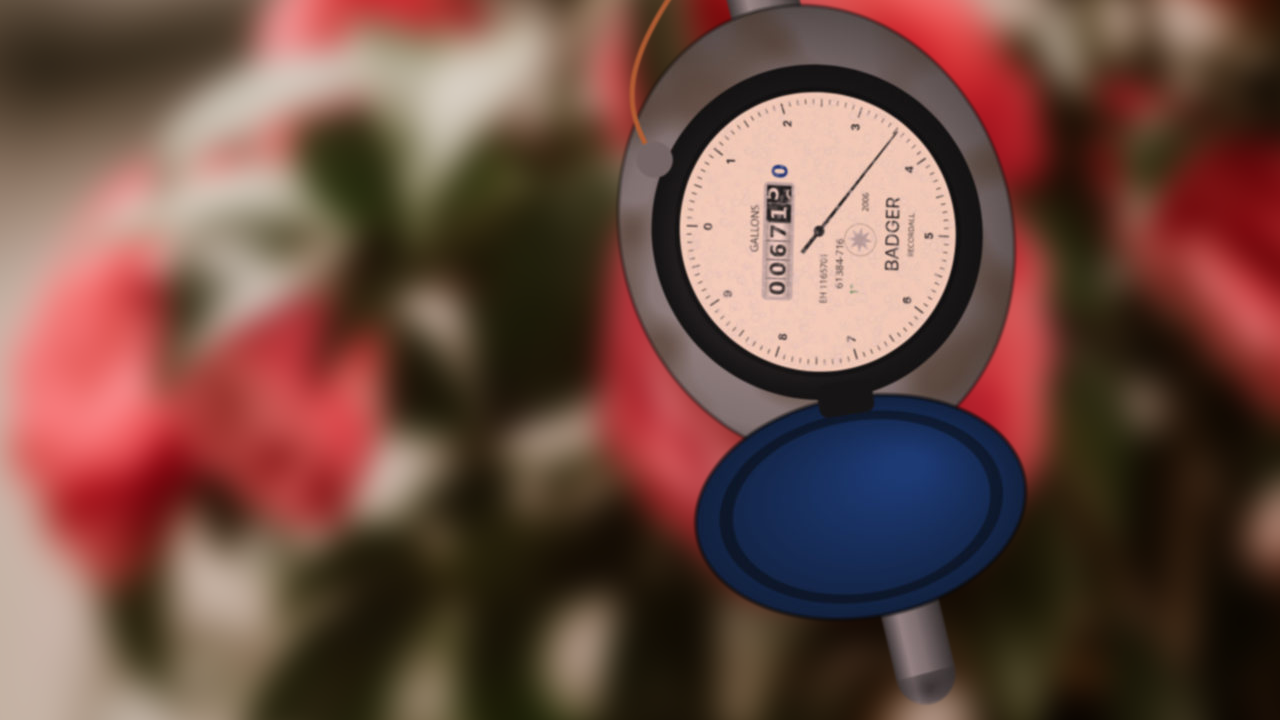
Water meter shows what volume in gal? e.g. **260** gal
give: **67153.5** gal
